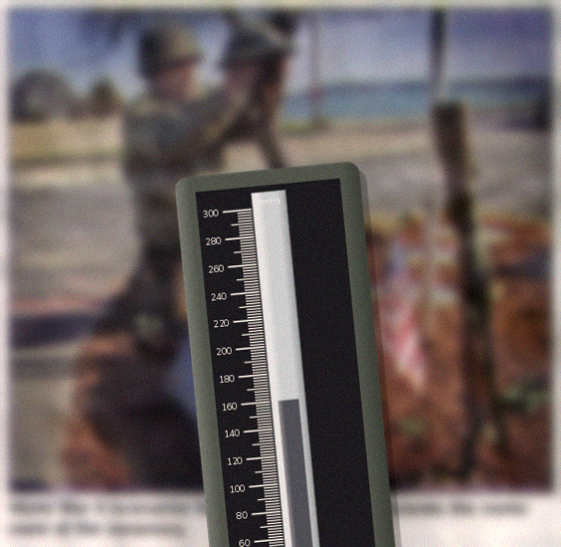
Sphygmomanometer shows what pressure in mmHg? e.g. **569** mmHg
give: **160** mmHg
